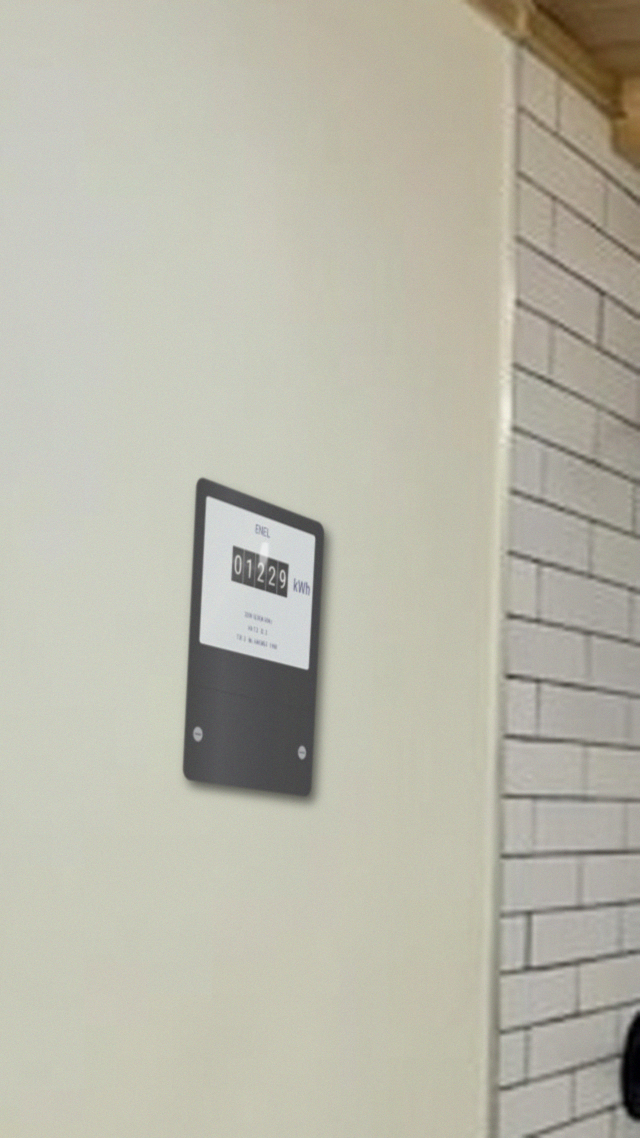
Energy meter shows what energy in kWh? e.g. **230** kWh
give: **1229** kWh
